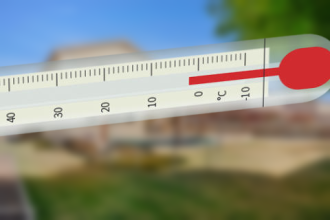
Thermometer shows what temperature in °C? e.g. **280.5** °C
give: **2** °C
